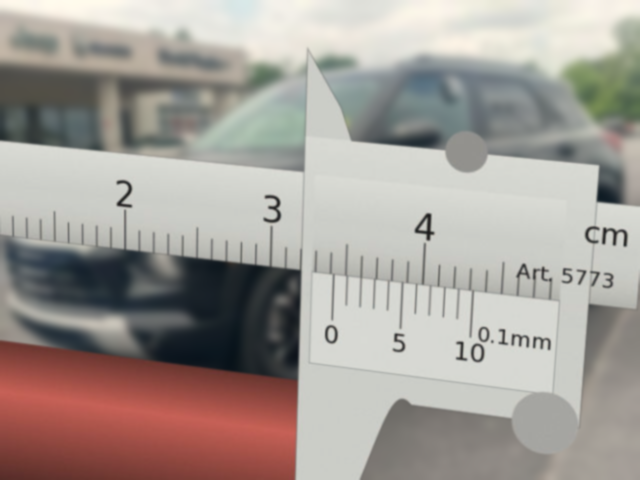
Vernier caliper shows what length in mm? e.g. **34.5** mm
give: **34.2** mm
